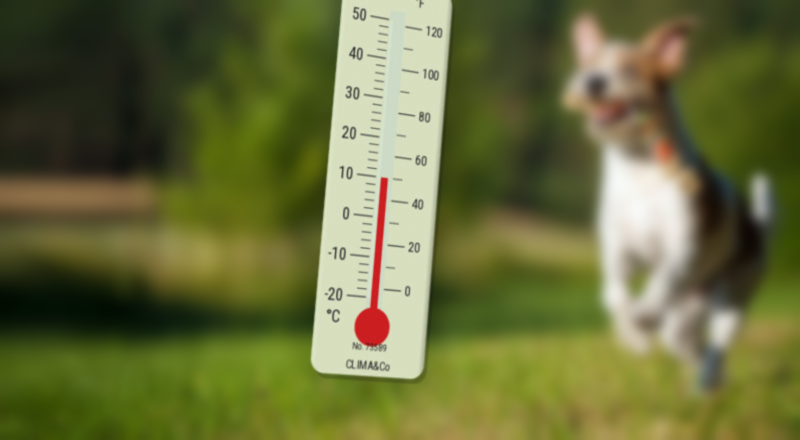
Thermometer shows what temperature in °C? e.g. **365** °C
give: **10** °C
